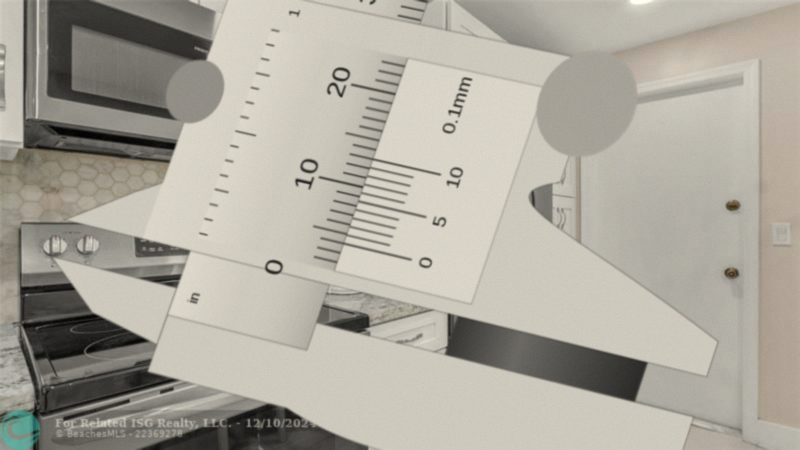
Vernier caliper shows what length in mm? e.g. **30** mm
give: **4.0** mm
